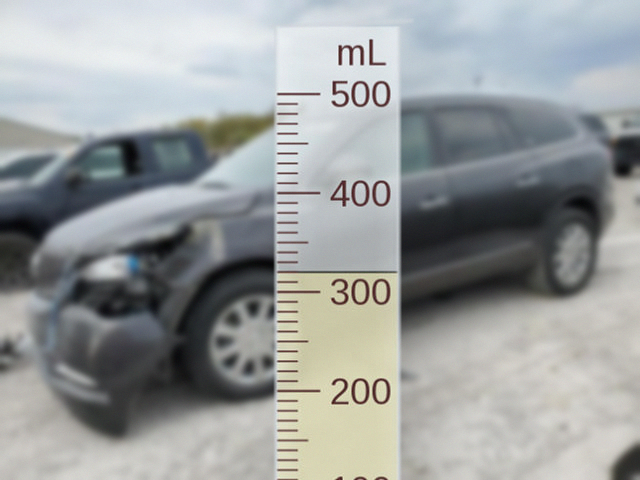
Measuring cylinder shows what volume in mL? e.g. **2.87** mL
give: **320** mL
